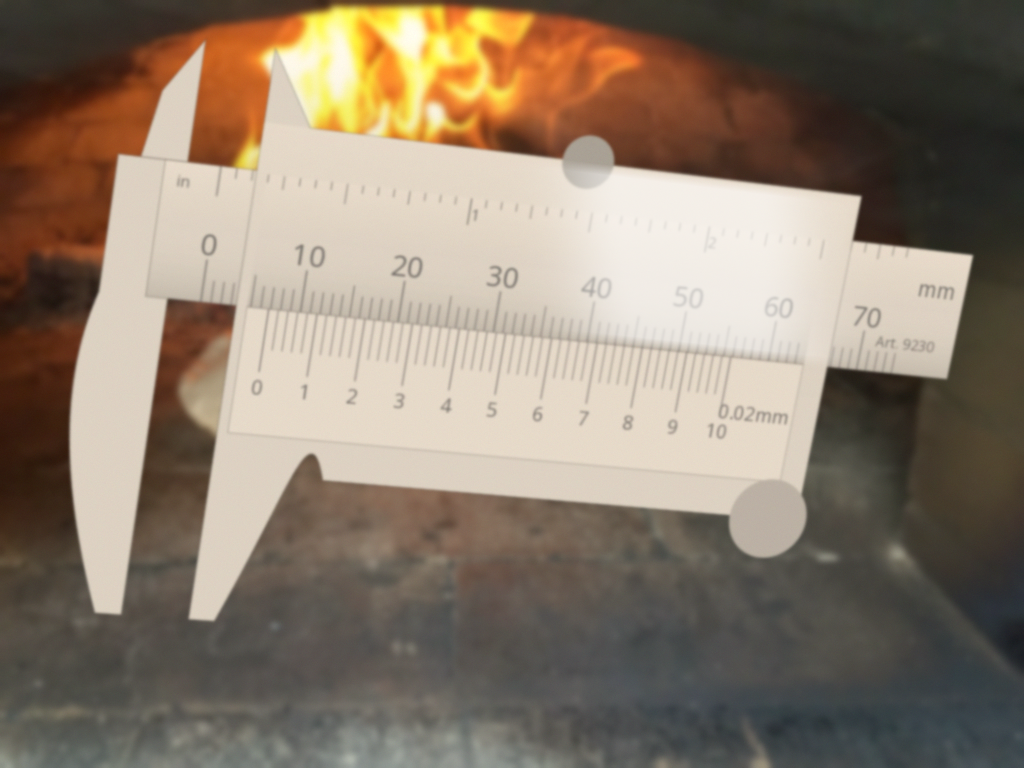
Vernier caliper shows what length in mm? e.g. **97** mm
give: **6.8** mm
